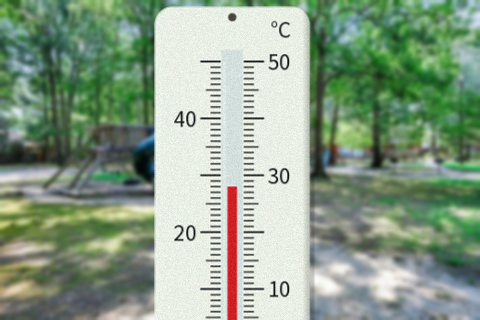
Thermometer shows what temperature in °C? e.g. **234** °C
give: **28** °C
